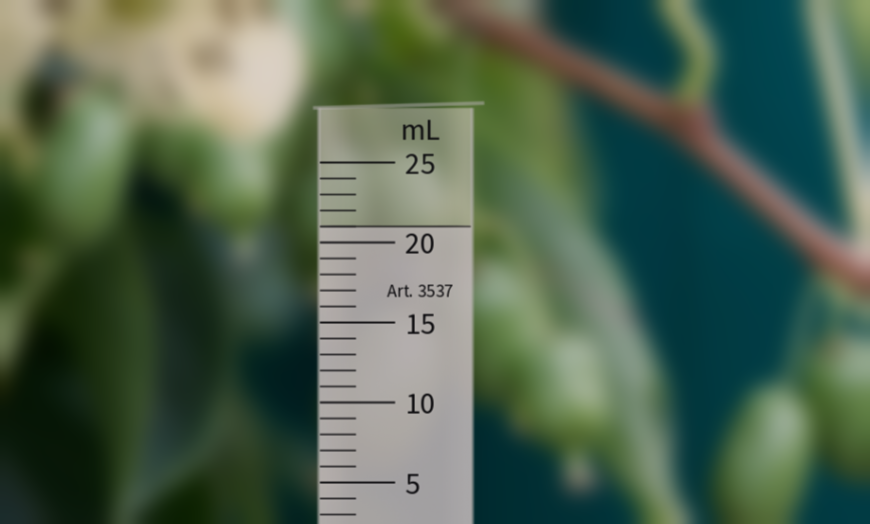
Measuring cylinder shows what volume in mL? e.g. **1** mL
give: **21** mL
